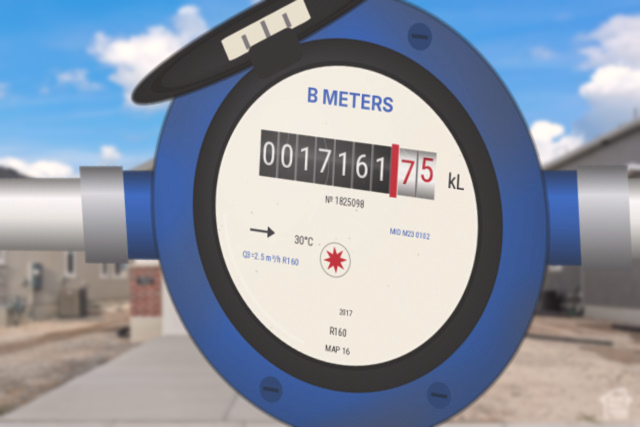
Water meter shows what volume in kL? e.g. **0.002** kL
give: **17161.75** kL
